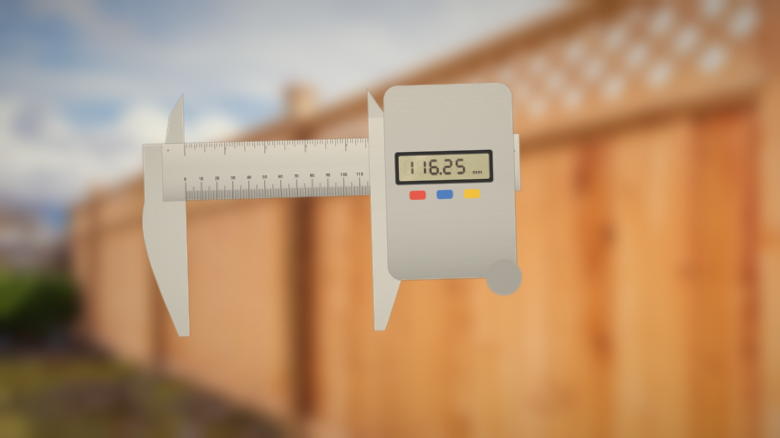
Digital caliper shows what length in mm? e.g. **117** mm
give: **116.25** mm
